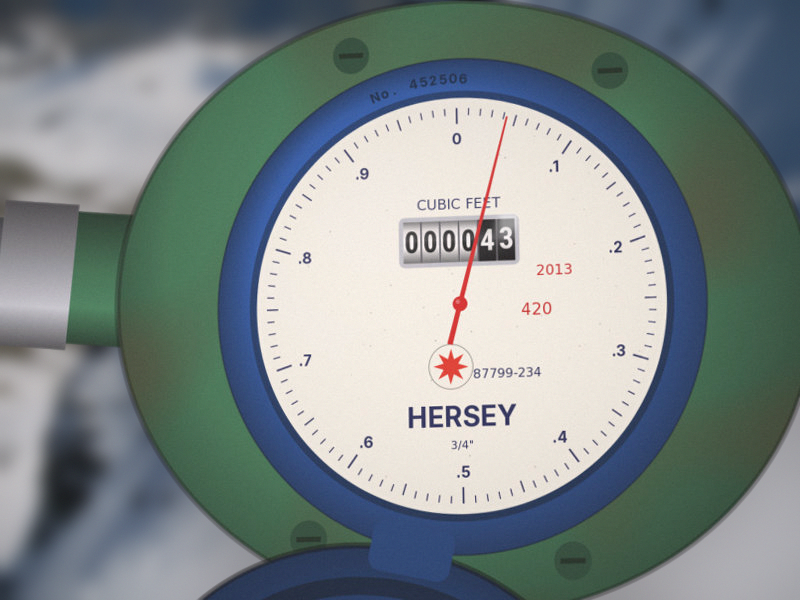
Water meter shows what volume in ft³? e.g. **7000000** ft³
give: **43.04** ft³
